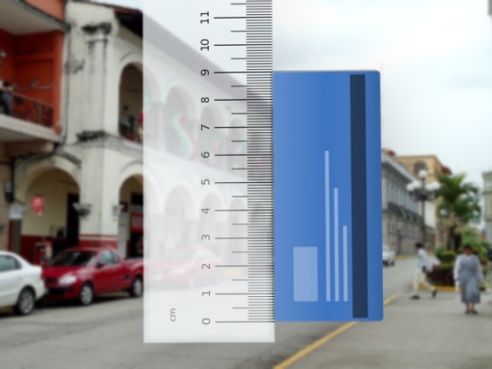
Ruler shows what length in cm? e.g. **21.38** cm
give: **9** cm
